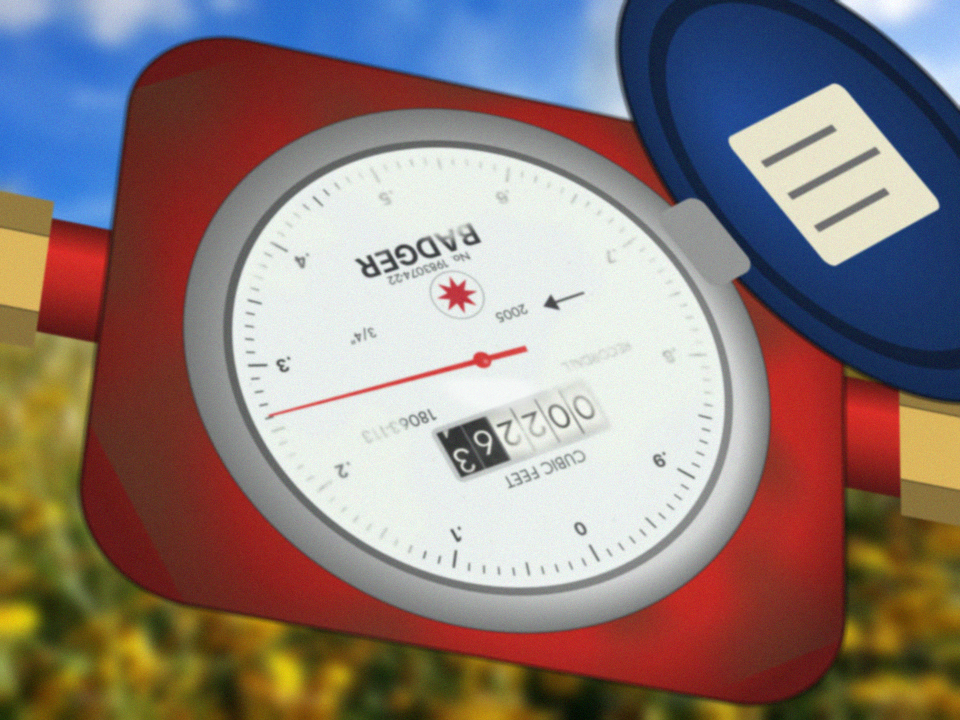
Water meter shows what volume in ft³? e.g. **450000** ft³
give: **2263.26** ft³
